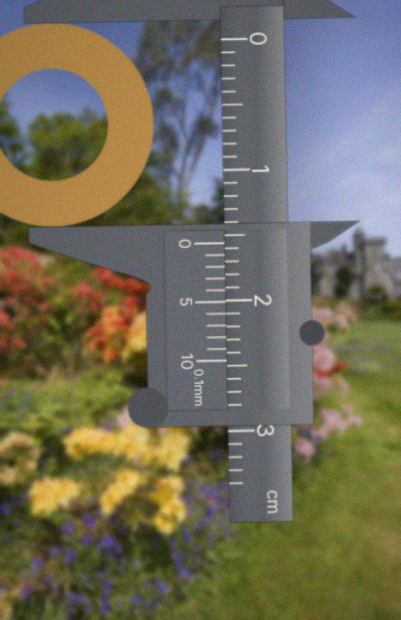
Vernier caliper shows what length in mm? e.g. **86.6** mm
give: **15.6** mm
